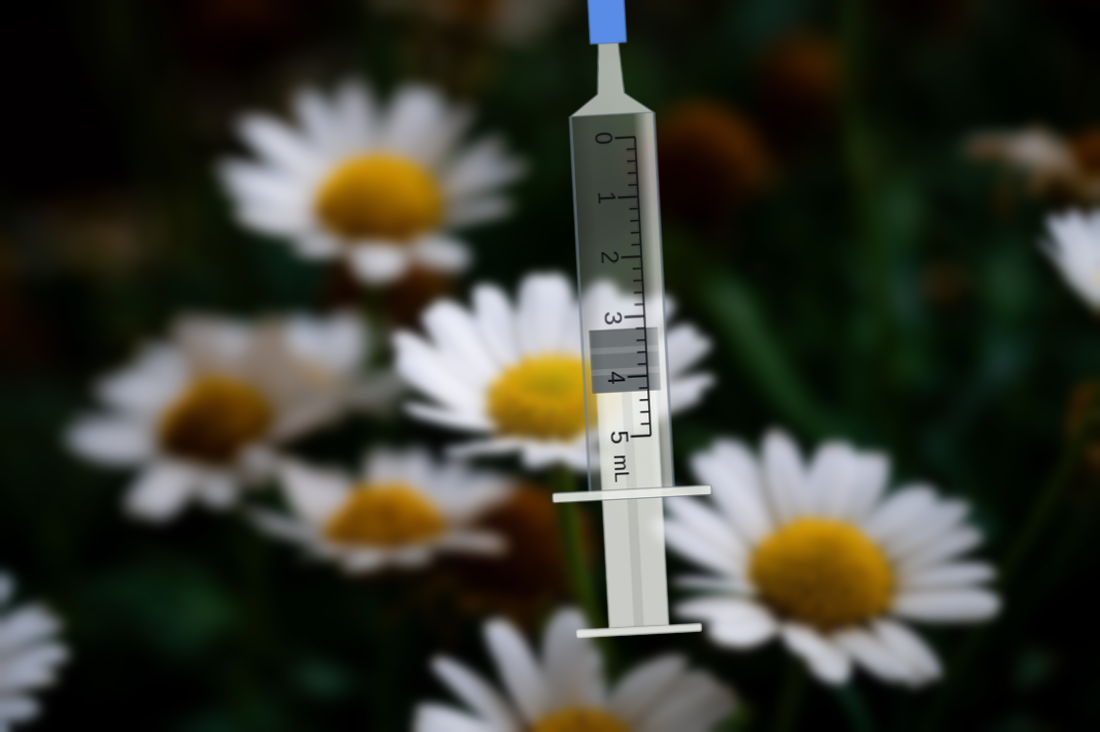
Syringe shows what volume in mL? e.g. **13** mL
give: **3.2** mL
